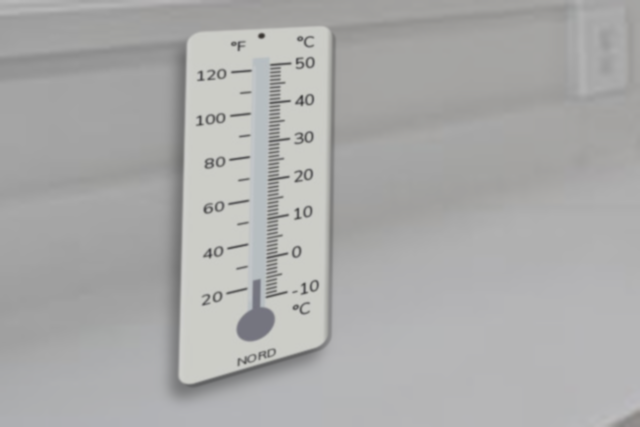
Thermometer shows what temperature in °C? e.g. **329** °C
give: **-5** °C
